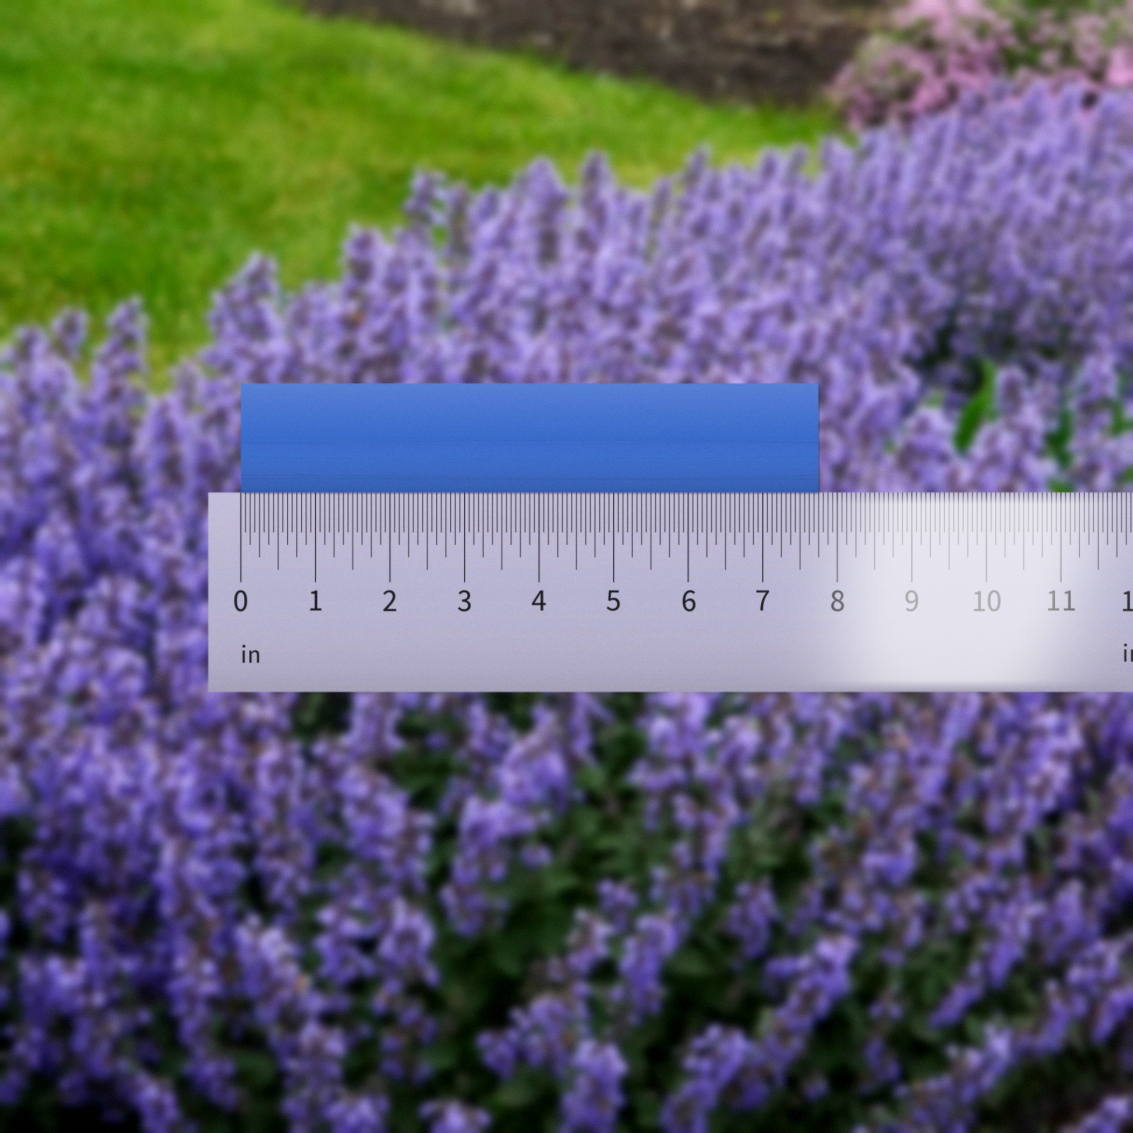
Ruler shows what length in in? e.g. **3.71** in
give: **7.75** in
